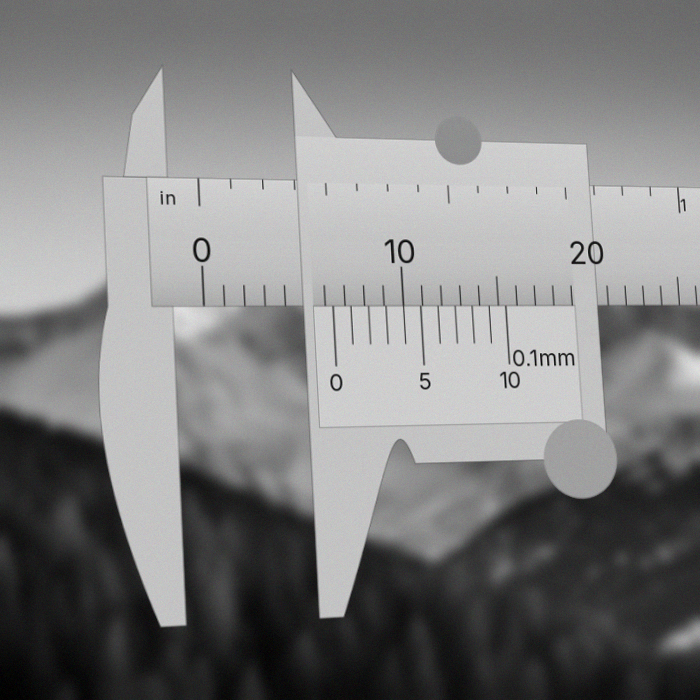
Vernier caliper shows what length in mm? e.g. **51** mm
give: **6.4** mm
